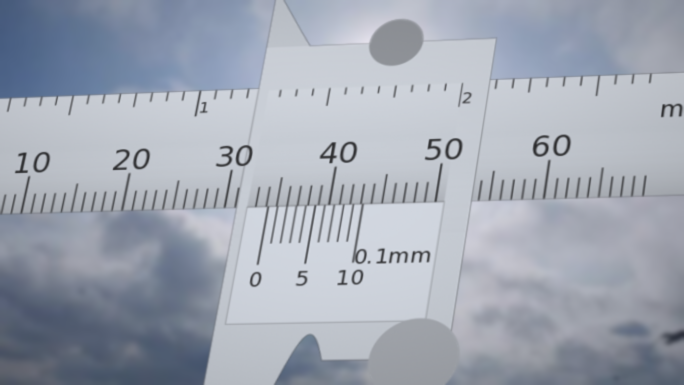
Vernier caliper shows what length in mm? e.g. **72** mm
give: **34.2** mm
